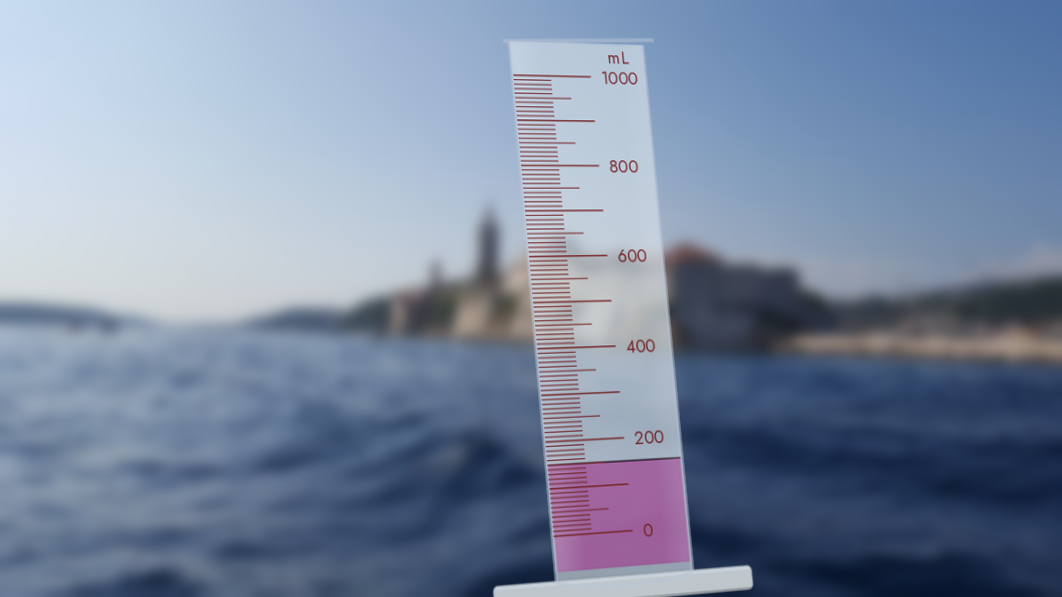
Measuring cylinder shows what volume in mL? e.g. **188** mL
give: **150** mL
